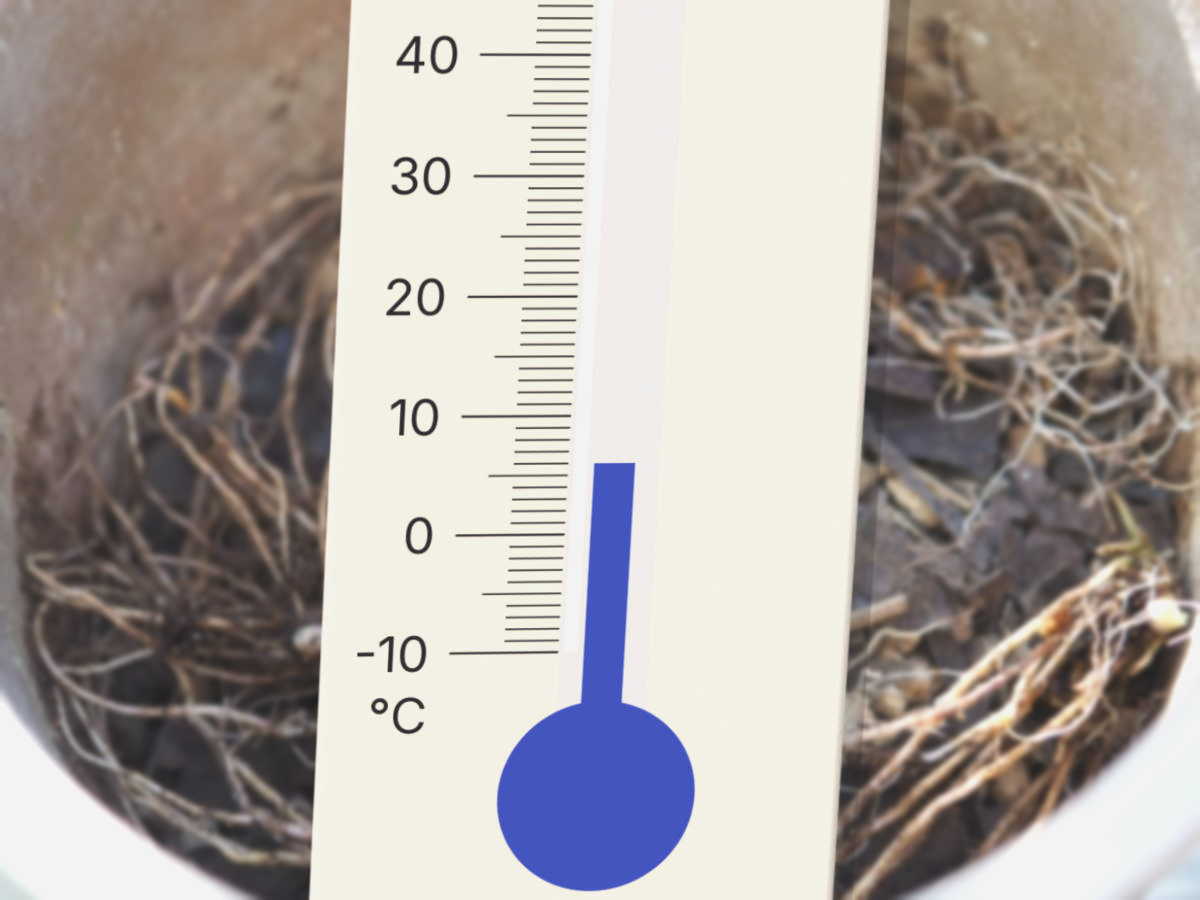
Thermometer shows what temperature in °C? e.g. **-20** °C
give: **6** °C
